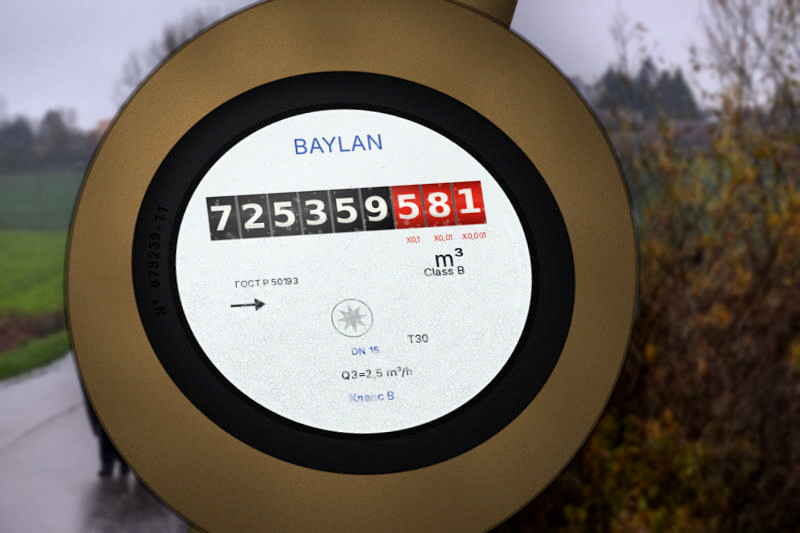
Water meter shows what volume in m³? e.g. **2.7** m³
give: **725359.581** m³
